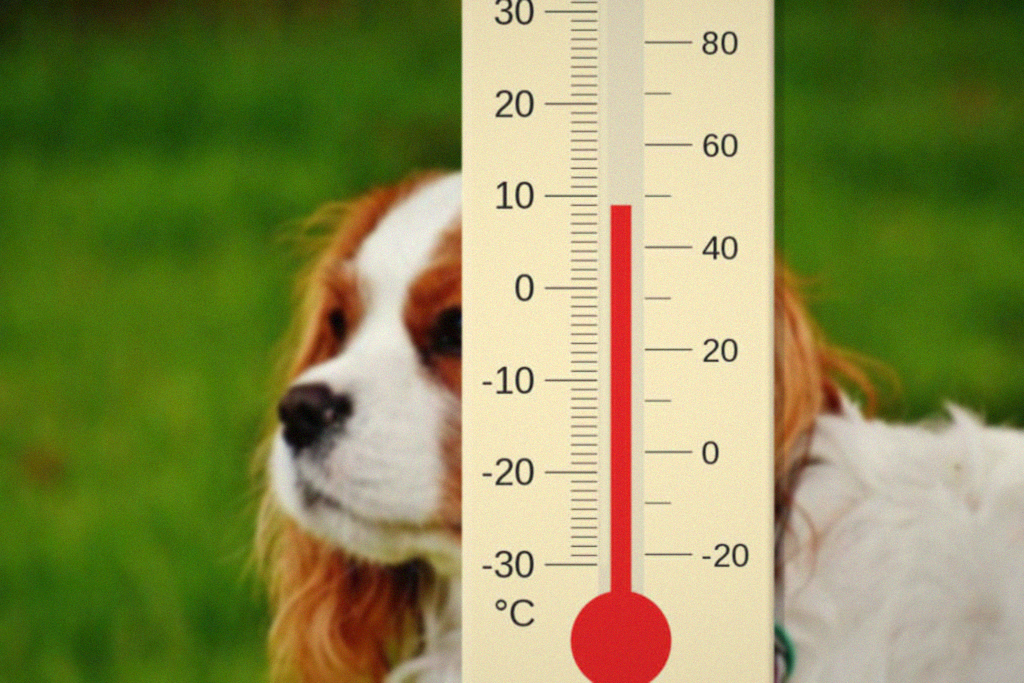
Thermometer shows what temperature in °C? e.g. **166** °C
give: **9** °C
